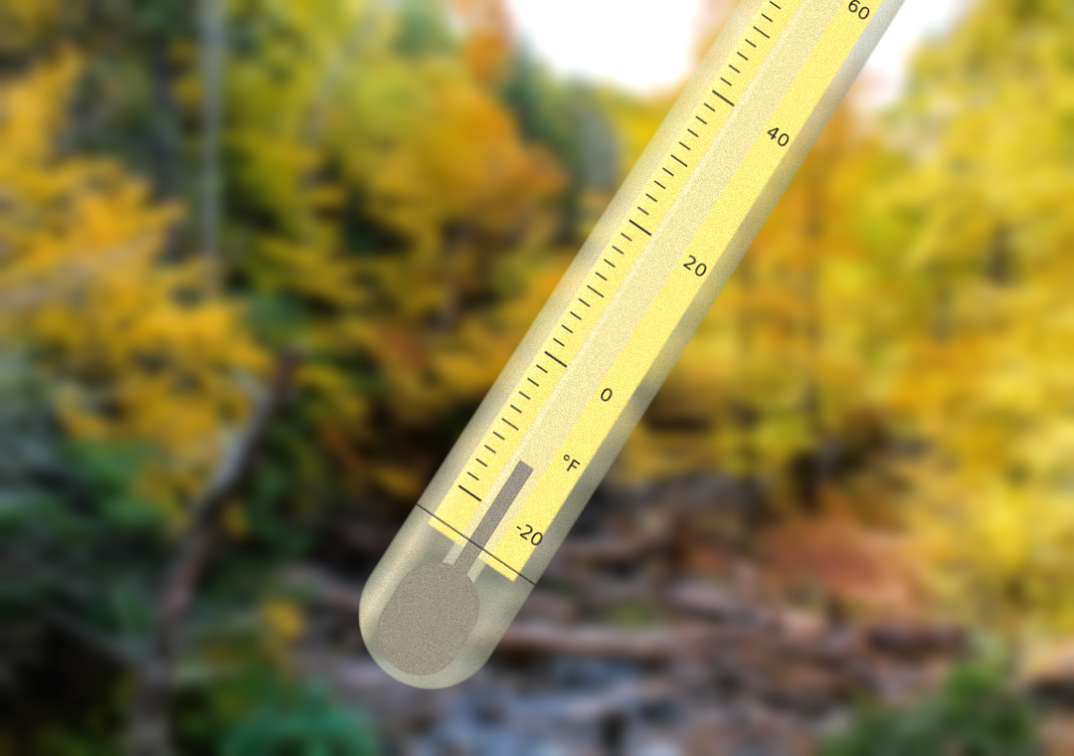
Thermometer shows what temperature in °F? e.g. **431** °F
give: **-13** °F
